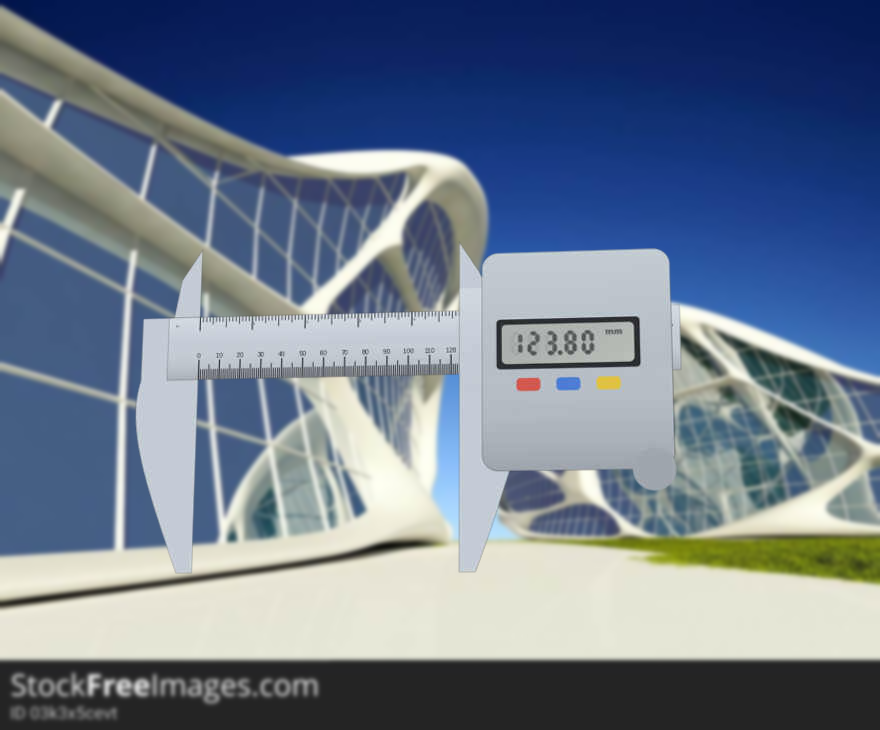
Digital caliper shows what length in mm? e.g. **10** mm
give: **123.80** mm
